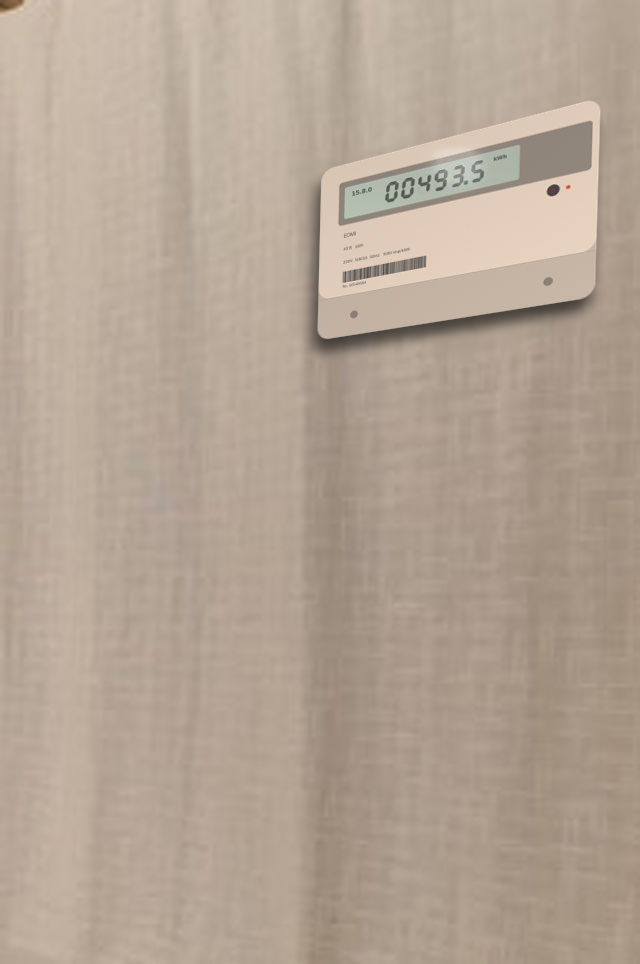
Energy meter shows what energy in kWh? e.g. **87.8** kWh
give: **493.5** kWh
